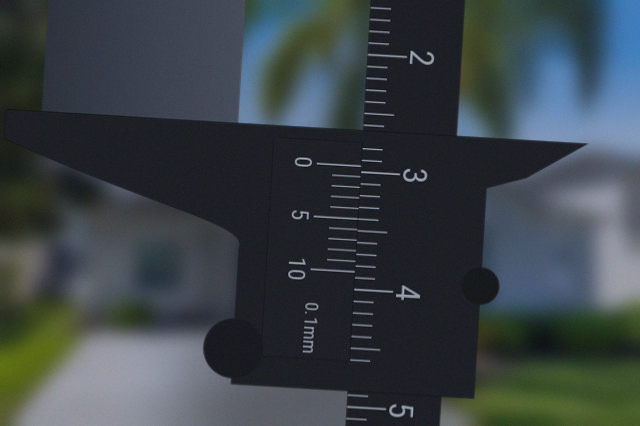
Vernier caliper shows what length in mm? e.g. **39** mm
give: **29.5** mm
